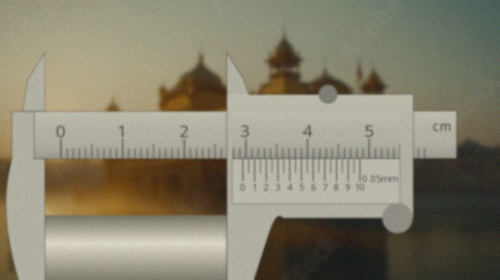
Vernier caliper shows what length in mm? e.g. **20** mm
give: **29.5** mm
